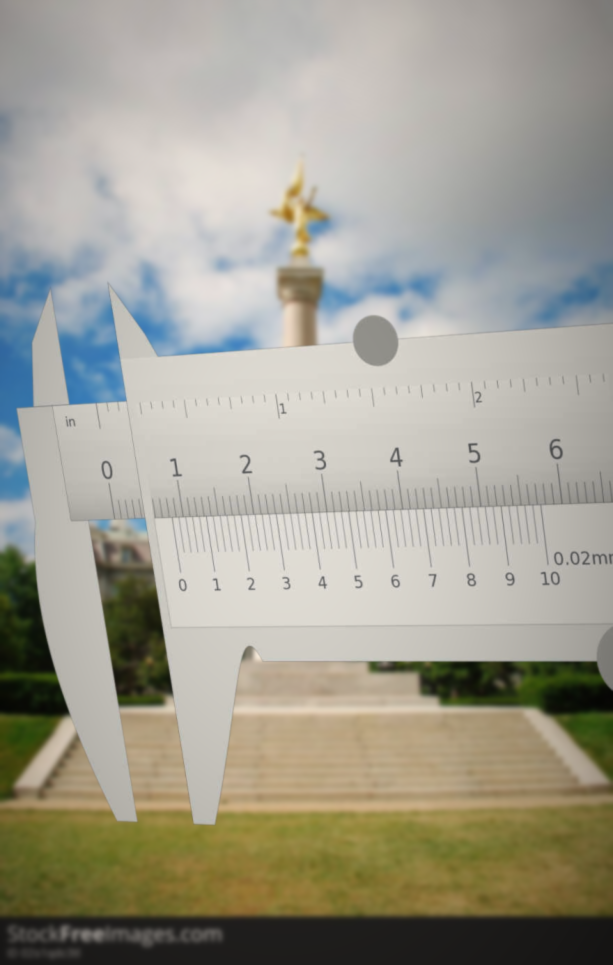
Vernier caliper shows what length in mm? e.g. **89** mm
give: **8.4** mm
